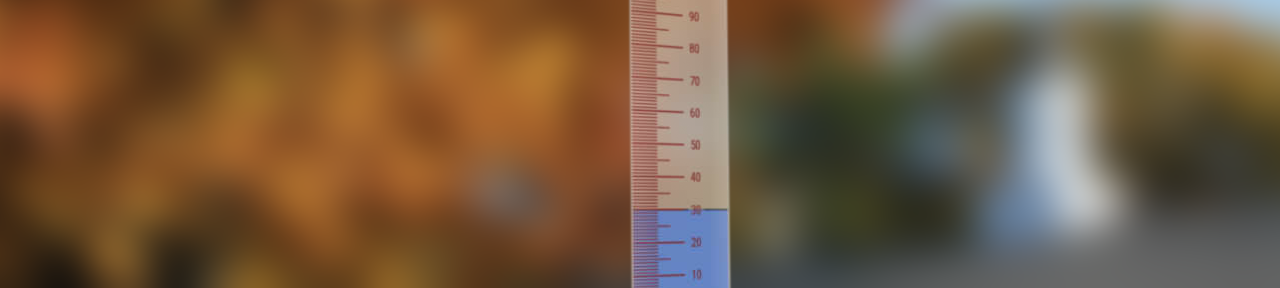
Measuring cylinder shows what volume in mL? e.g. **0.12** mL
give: **30** mL
